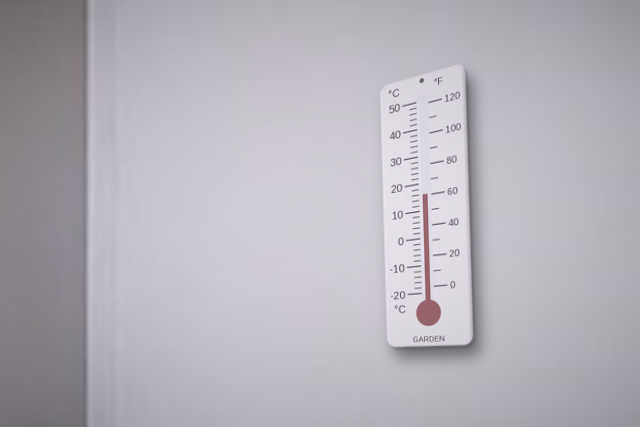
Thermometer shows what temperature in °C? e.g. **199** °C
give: **16** °C
